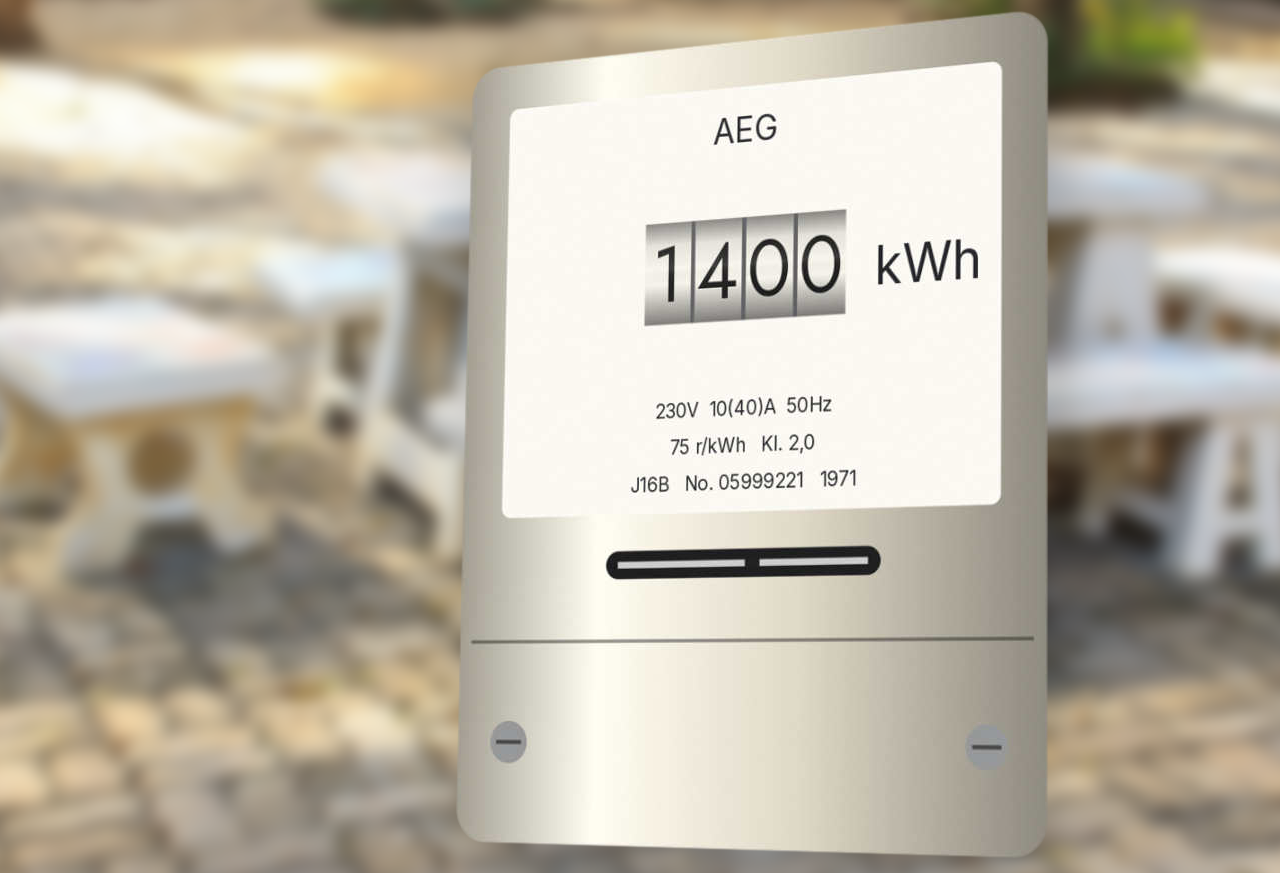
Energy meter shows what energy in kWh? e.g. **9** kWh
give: **1400** kWh
